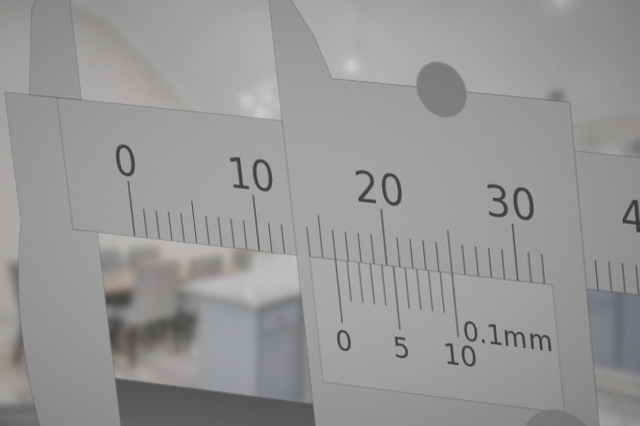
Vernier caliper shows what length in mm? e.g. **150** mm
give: **16.0** mm
